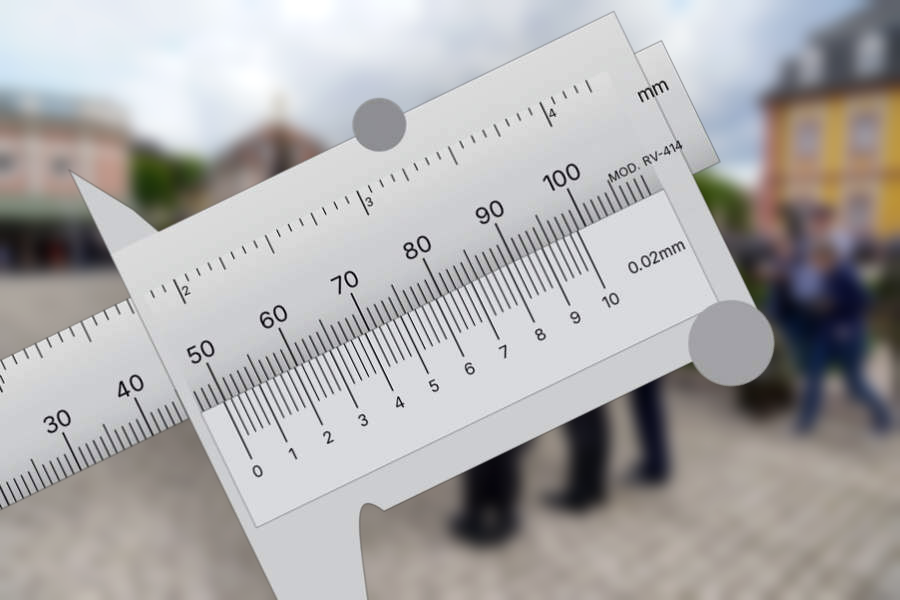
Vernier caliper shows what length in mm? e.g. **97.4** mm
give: **49.8** mm
